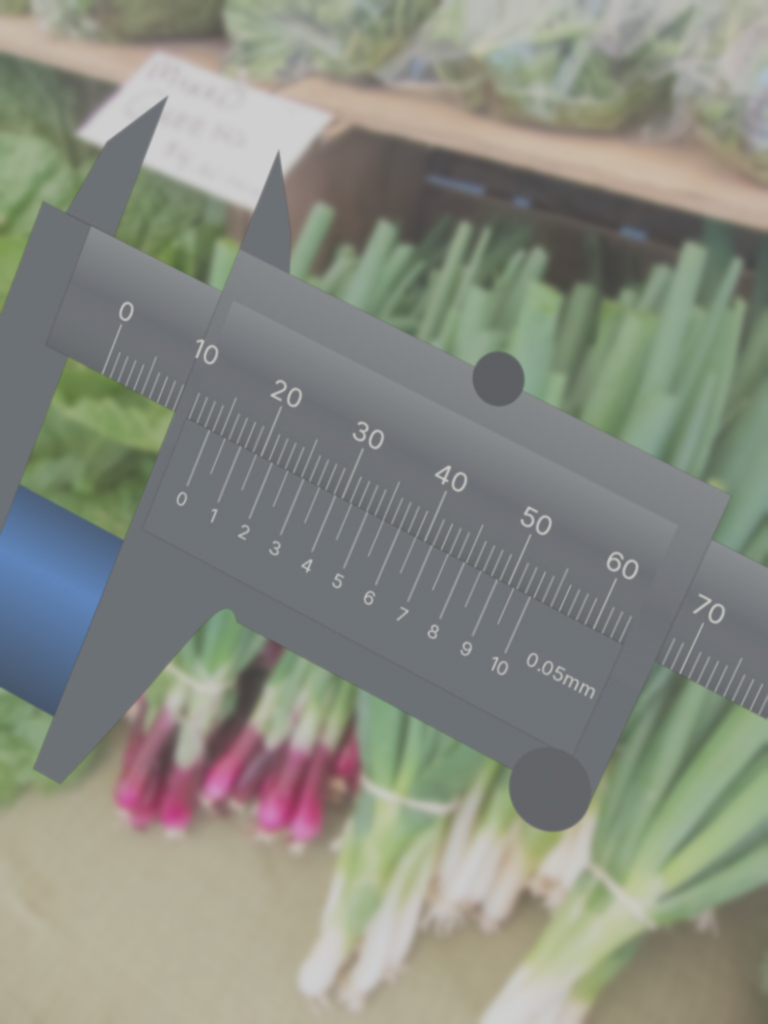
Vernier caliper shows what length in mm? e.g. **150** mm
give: **13.6** mm
